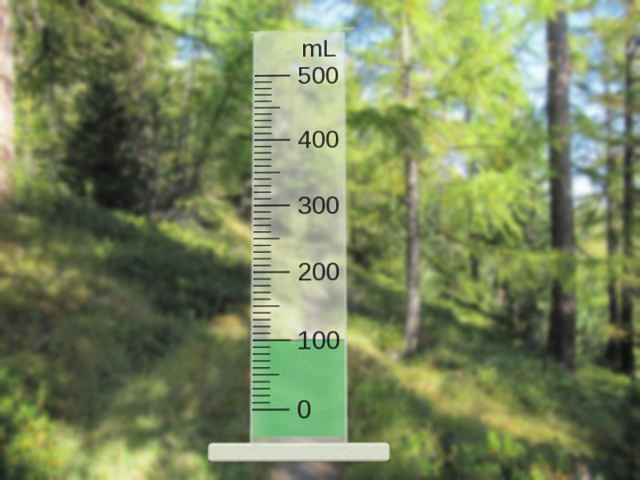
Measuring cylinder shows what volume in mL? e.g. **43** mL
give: **100** mL
